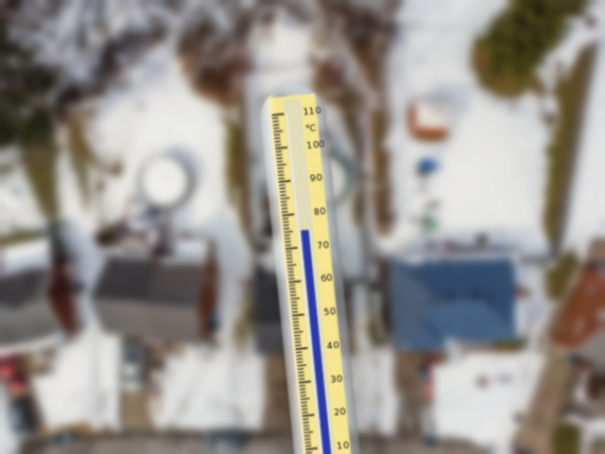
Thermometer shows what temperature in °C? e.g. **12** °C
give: **75** °C
